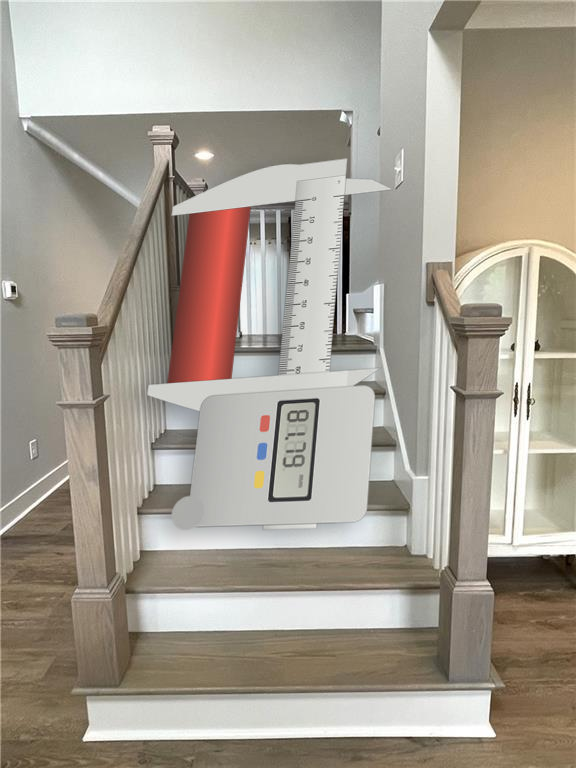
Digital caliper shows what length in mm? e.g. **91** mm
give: **81.79** mm
